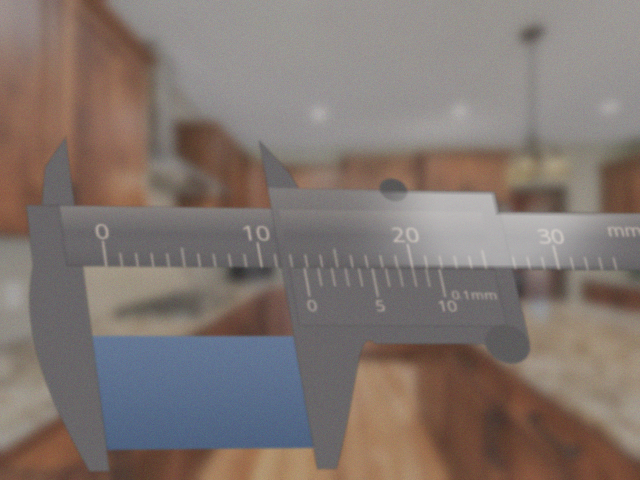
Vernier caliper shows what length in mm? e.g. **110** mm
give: **12.8** mm
